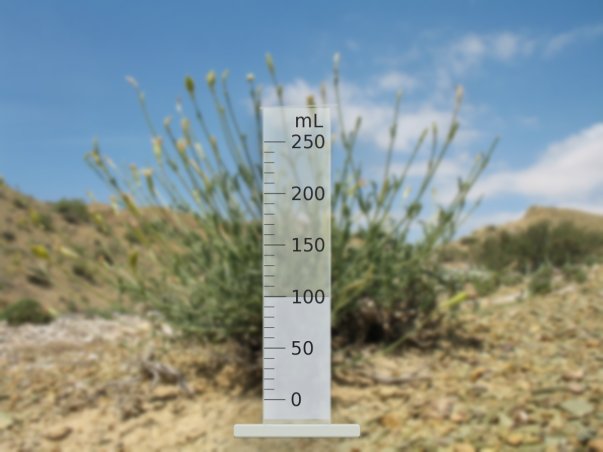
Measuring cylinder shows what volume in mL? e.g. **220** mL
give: **100** mL
